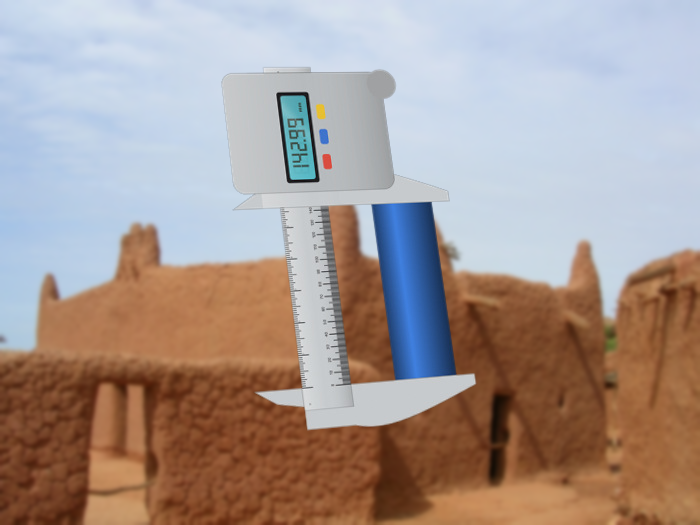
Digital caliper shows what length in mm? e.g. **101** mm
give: **142.99** mm
